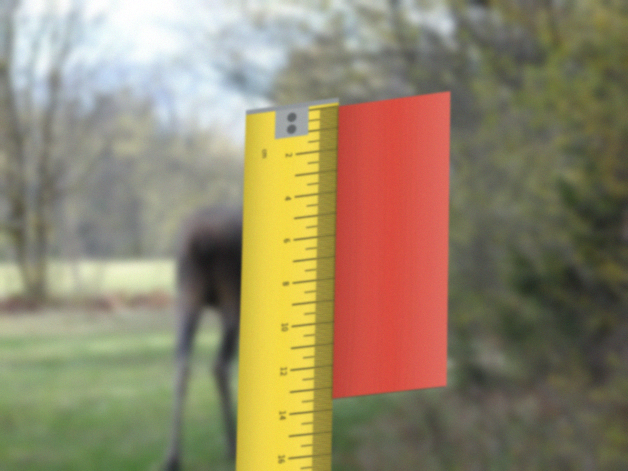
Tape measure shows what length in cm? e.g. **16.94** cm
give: **13.5** cm
